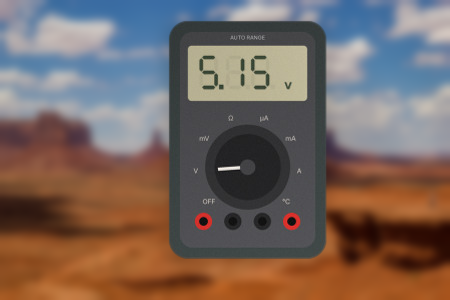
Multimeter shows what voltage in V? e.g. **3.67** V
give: **5.15** V
